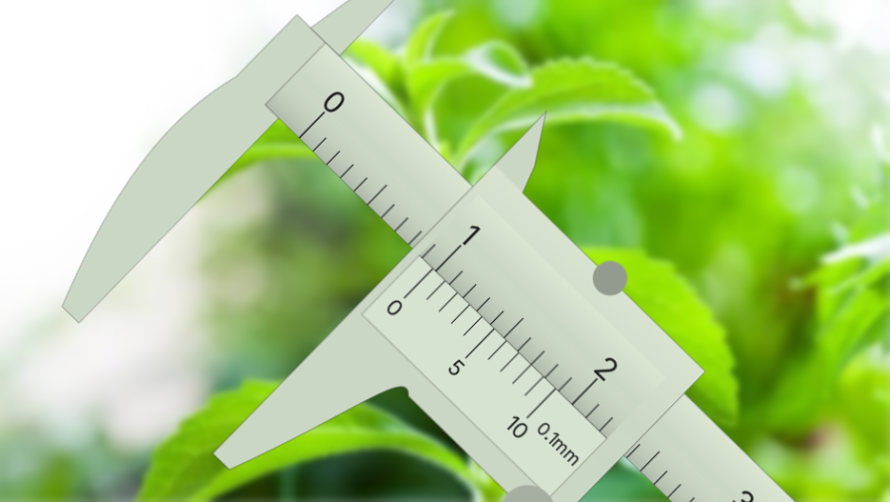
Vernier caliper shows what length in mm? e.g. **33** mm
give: **9.8** mm
